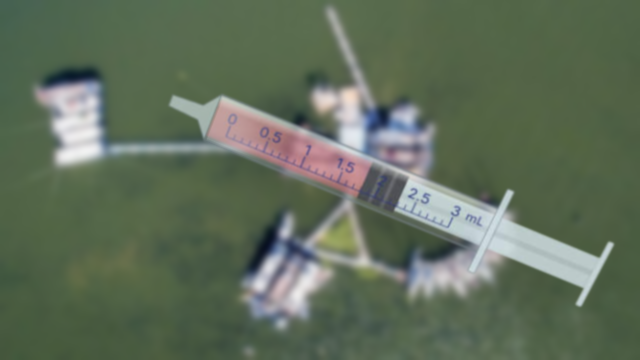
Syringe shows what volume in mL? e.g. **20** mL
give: **1.8** mL
